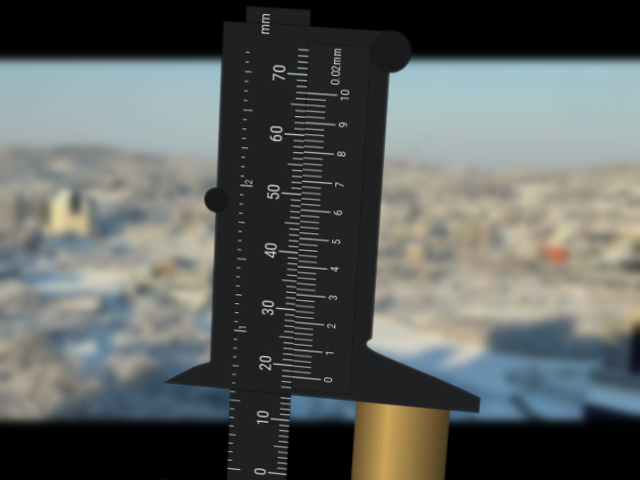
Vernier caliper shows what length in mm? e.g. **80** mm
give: **18.0** mm
